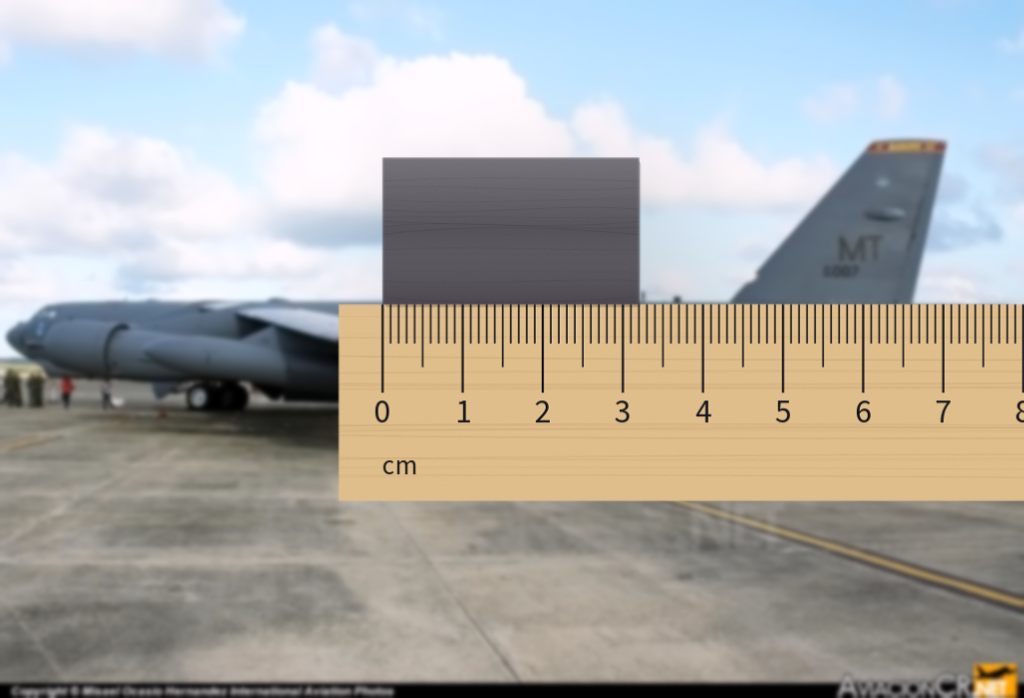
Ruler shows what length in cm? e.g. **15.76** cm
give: **3.2** cm
